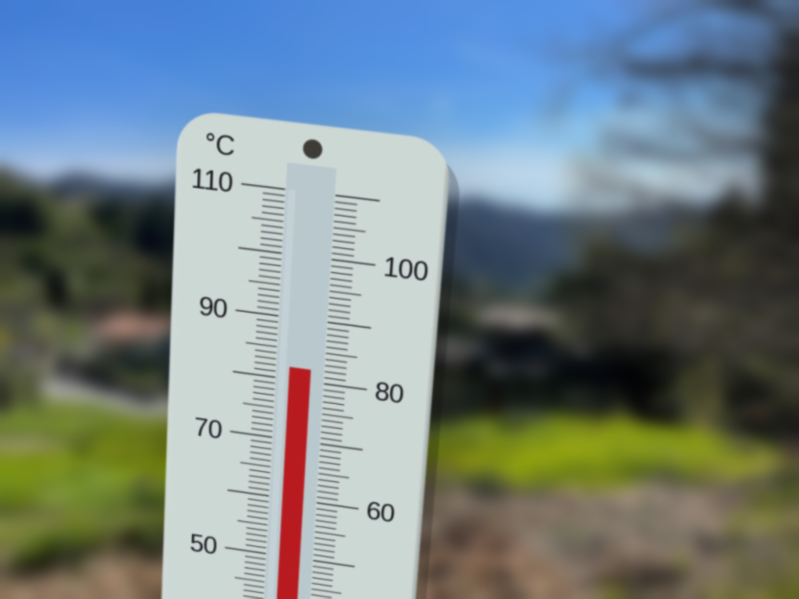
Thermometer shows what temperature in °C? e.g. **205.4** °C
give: **82** °C
